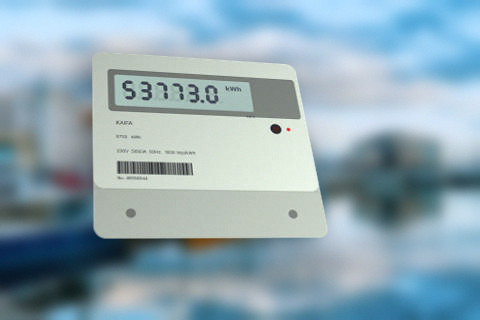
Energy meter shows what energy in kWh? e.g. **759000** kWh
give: **53773.0** kWh
